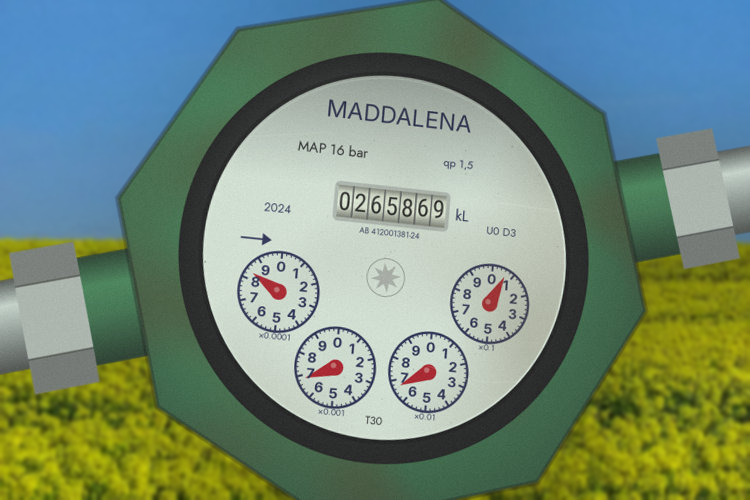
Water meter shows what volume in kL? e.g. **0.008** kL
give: **265869.0668** kL
